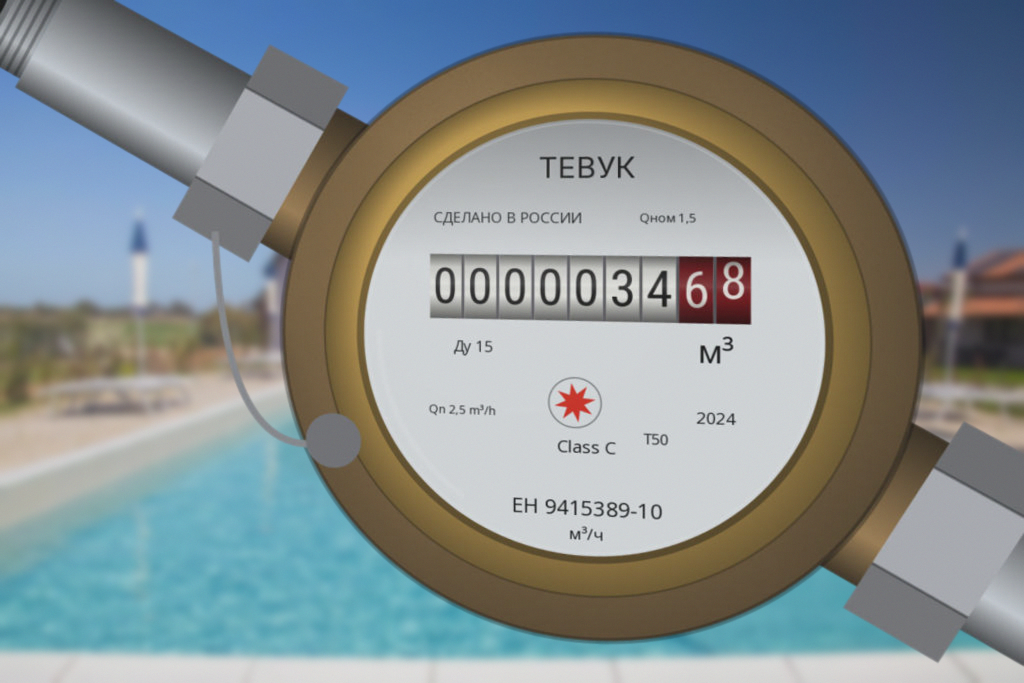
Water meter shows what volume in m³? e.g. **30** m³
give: **34.68** m³
